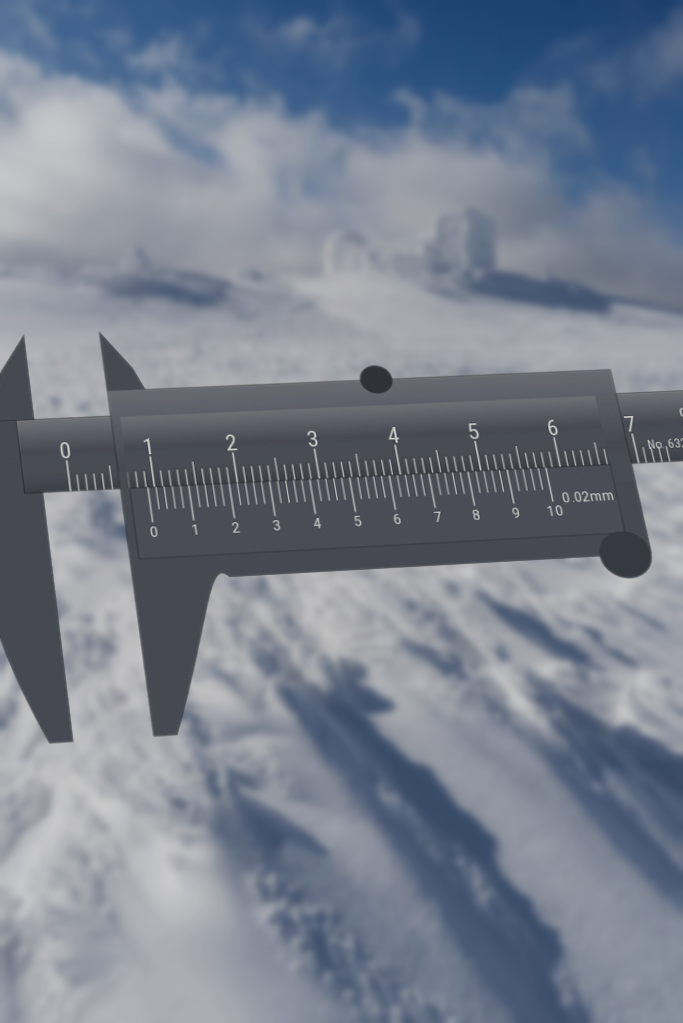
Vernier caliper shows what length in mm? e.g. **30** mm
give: **9.2** mm
